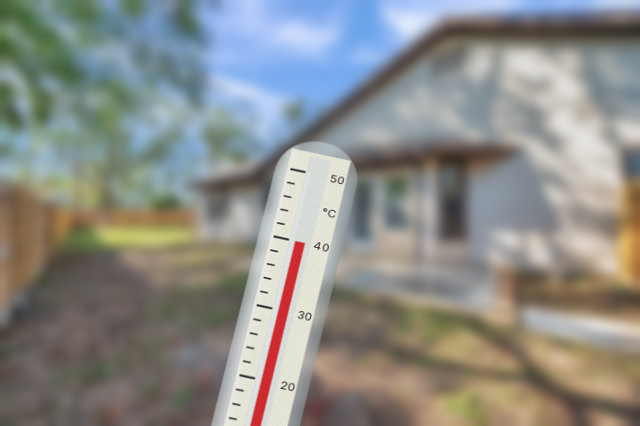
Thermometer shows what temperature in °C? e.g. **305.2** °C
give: **40** °C
